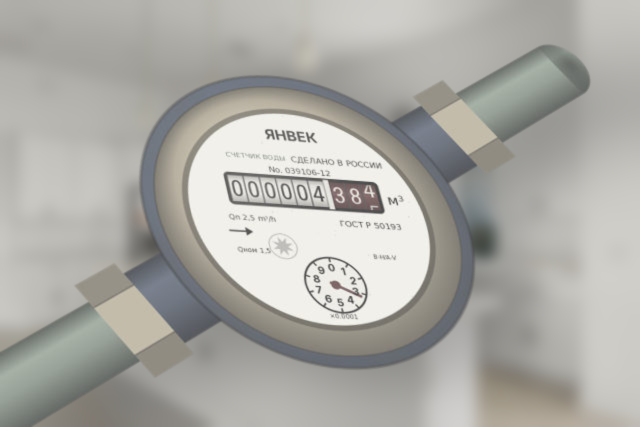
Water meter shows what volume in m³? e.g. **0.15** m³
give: **4.3843** m³
